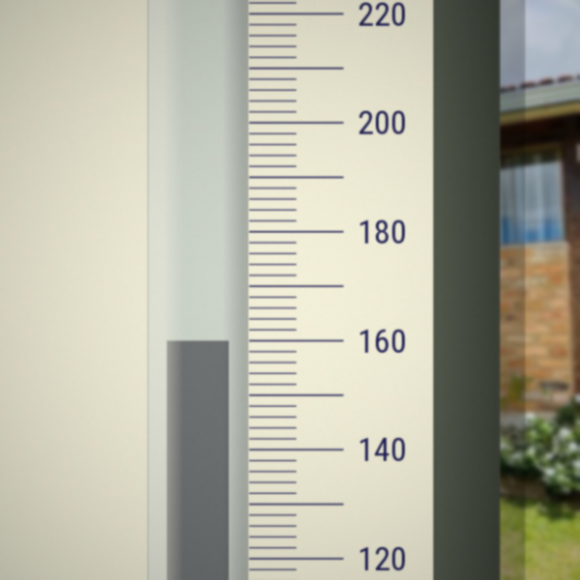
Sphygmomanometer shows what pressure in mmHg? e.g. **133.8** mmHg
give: **160** mmHg
